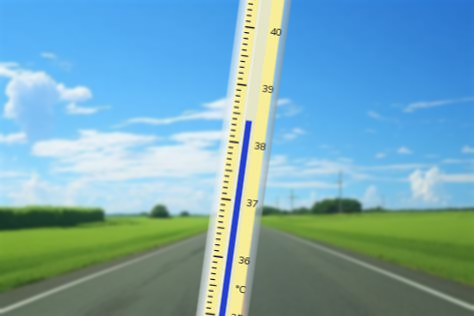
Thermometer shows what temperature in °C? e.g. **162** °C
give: **38.4** °C
